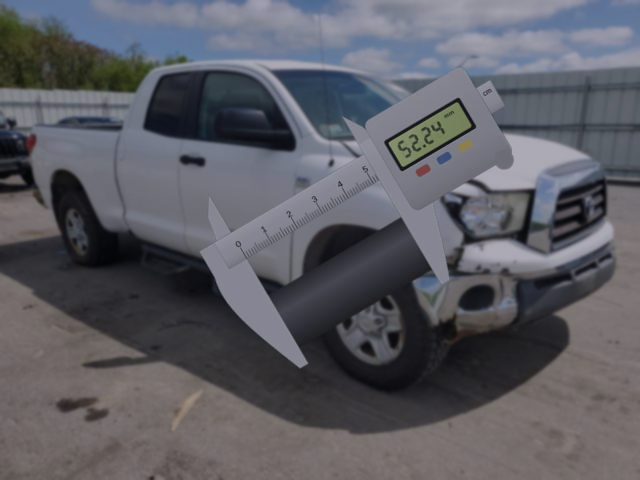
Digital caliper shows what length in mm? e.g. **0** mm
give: **52.24** mm
